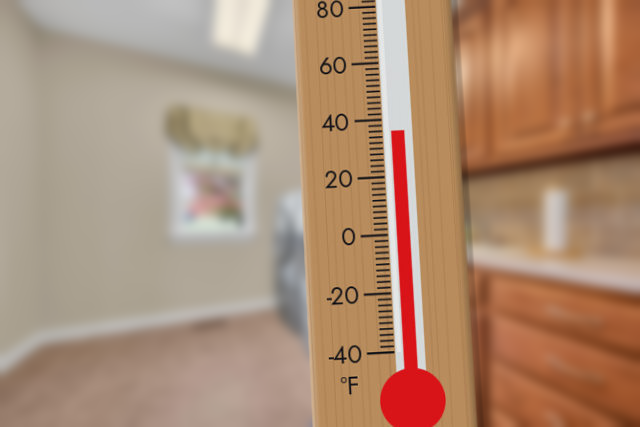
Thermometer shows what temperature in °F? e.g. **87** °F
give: **36** °F
